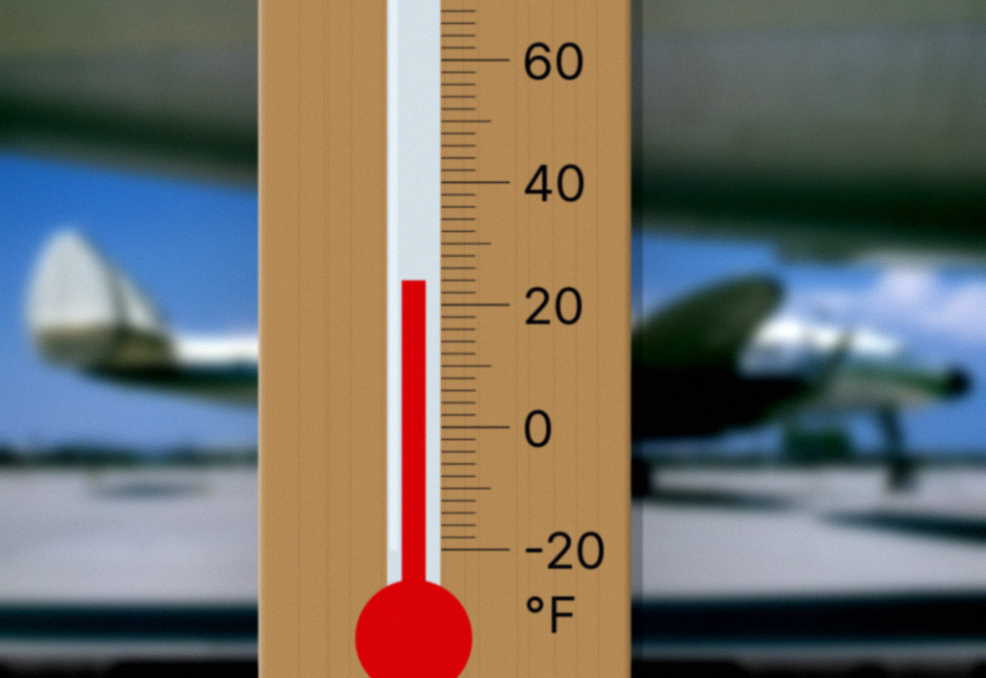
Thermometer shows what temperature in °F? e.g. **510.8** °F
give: **24** °F
